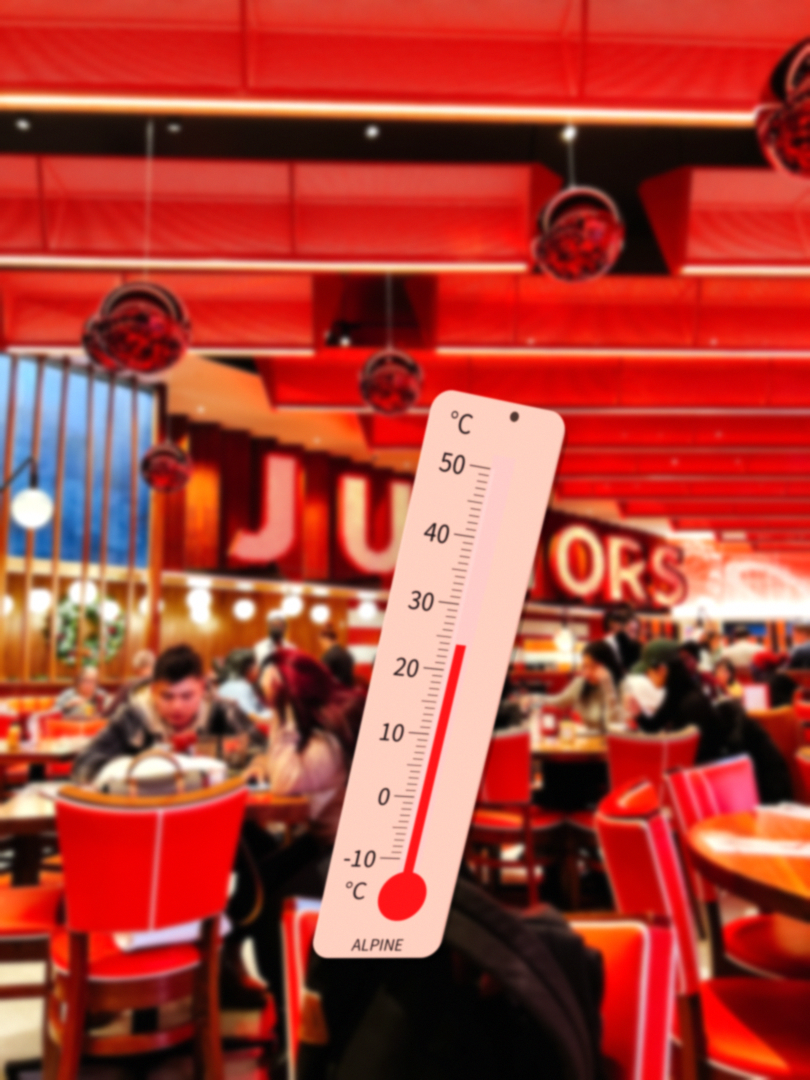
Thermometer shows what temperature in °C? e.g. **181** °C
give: **24** °C
